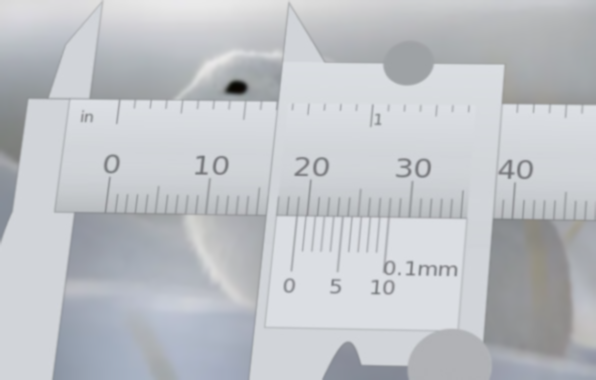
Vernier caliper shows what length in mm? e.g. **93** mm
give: **19.0** mm
